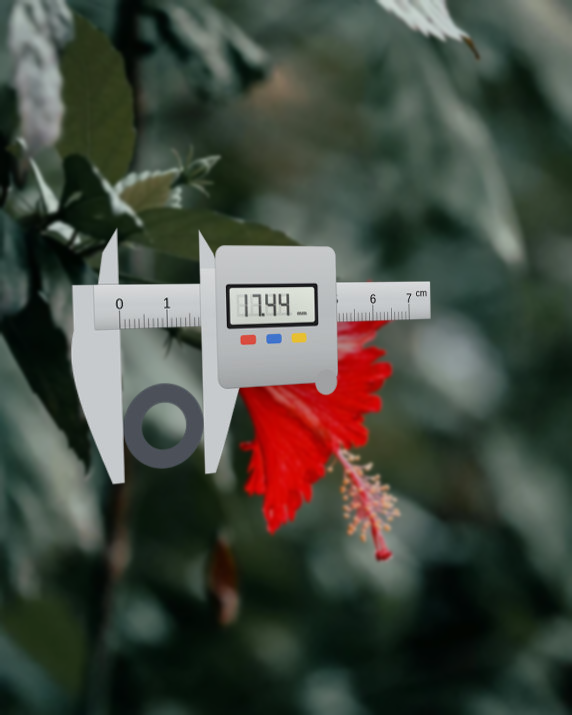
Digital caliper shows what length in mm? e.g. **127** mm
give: **17.44** mm
